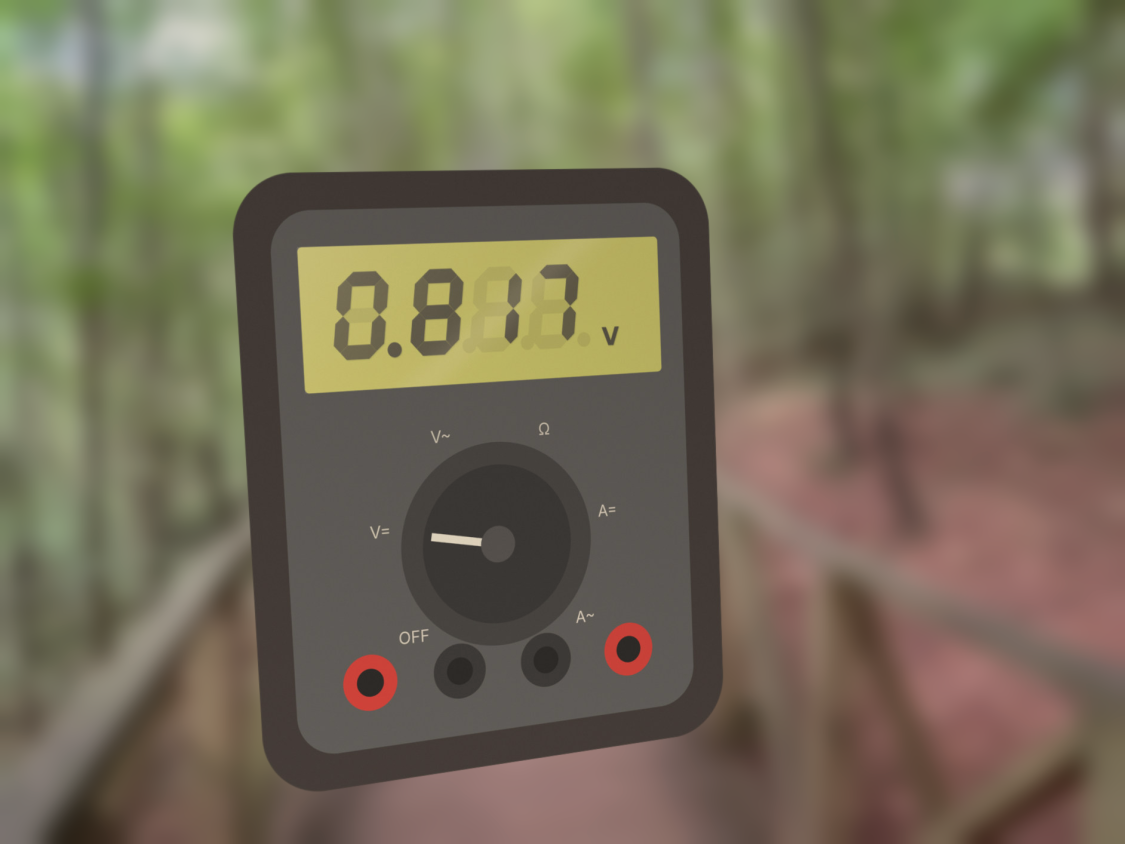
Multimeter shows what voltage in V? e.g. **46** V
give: **0.817** V
